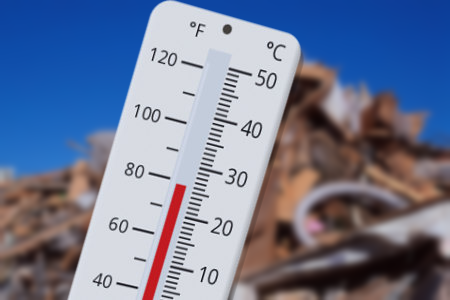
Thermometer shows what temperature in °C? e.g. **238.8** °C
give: **26** °C
